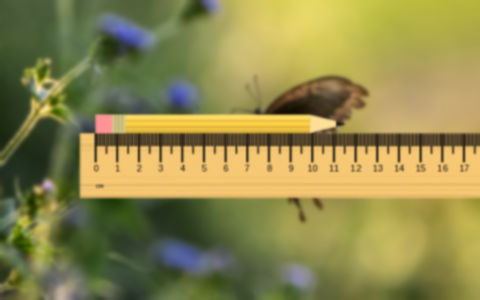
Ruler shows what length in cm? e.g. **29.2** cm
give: **11.5** cm
